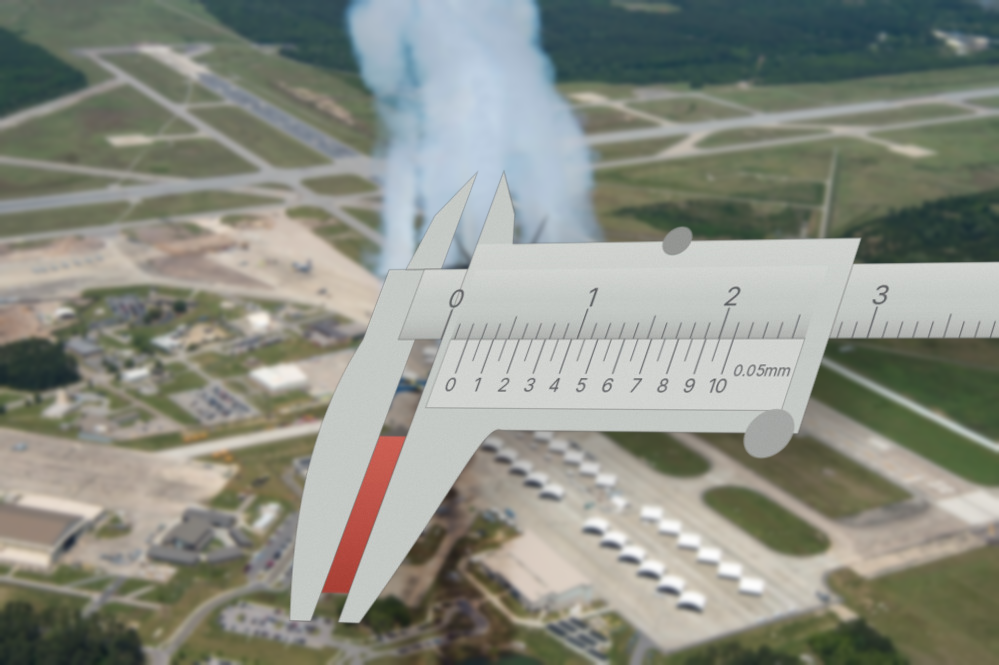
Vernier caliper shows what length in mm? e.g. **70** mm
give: **2.0** mm
